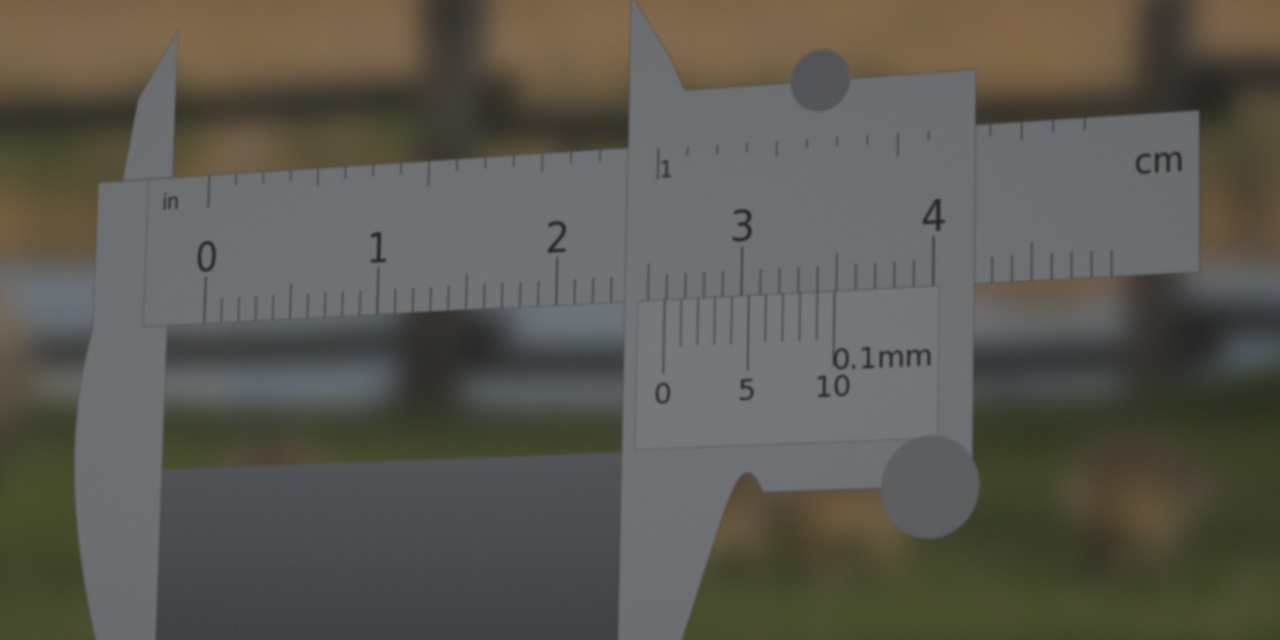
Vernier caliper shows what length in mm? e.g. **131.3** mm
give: **25.9** mm
